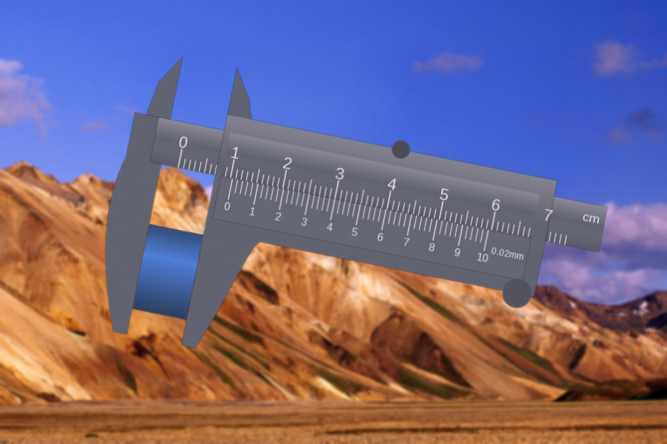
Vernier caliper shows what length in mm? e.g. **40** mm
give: **10.4** mm
